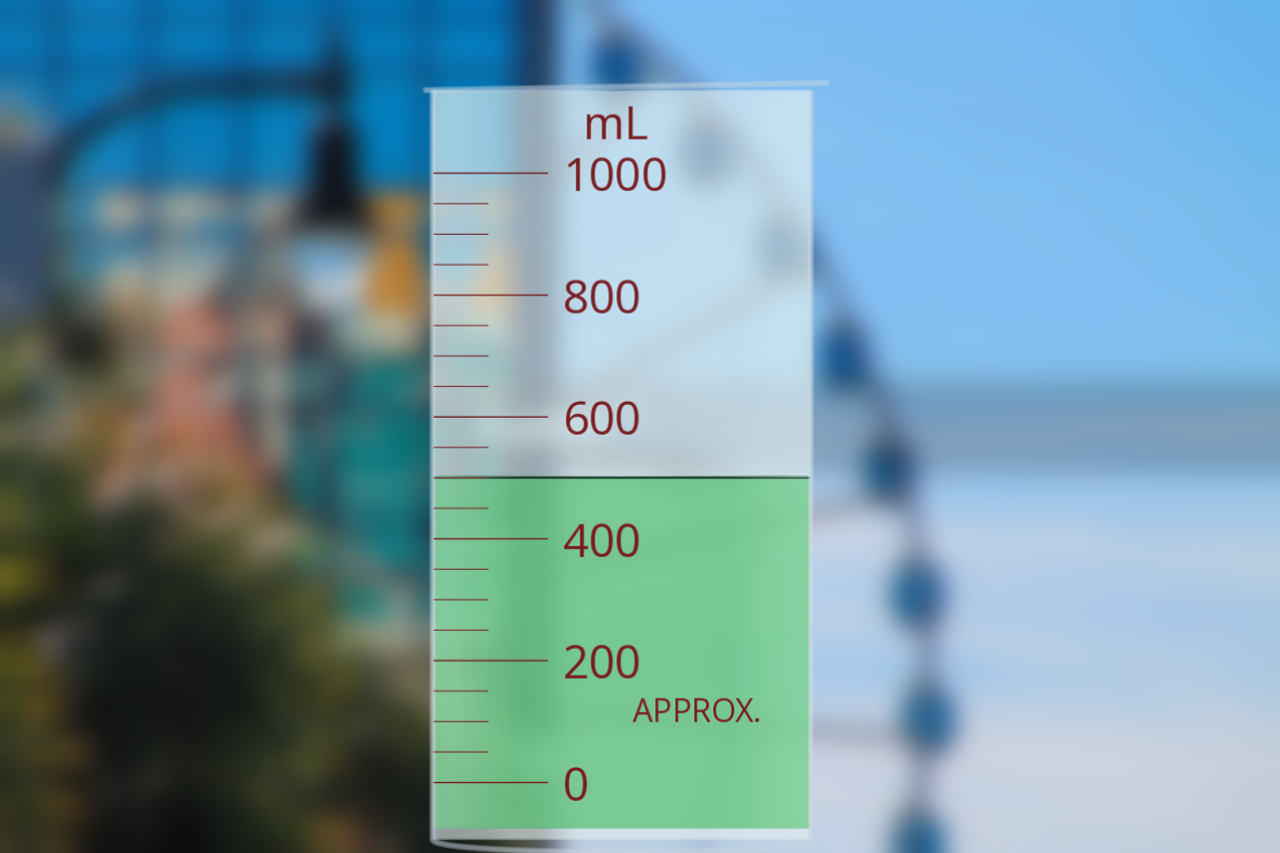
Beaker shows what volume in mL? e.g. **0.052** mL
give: **500** mL
